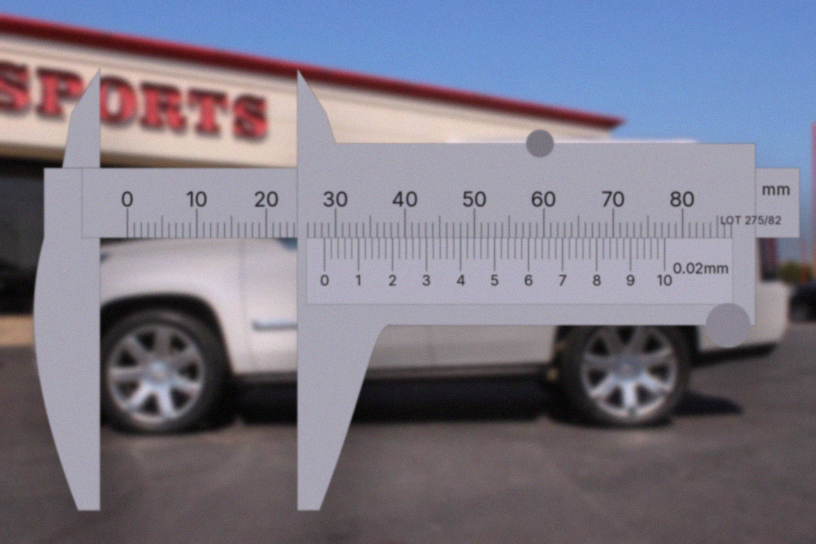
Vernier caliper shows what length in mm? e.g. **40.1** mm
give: **28.4** mm
